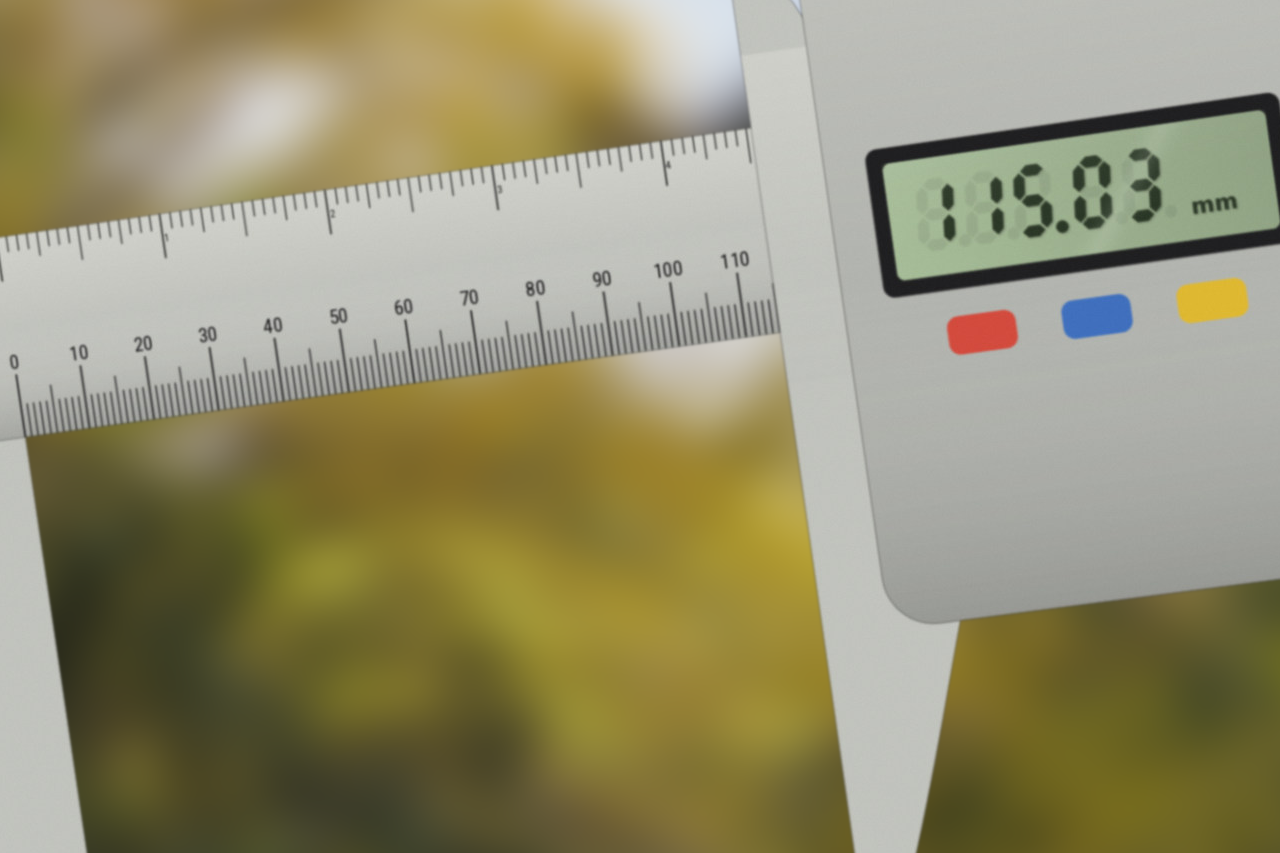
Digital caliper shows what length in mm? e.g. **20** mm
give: **115.03** mm
